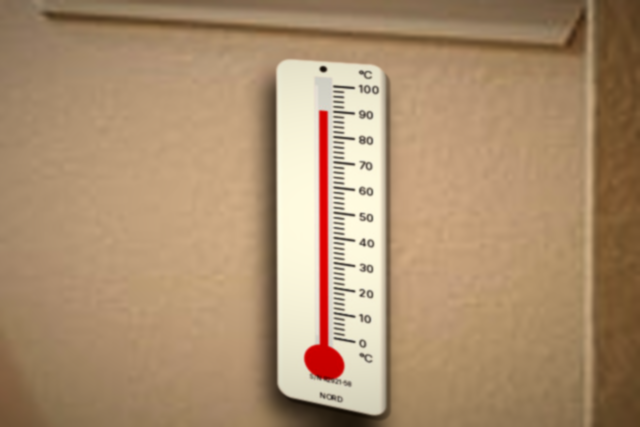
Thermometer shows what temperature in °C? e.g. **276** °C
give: **90** °C
